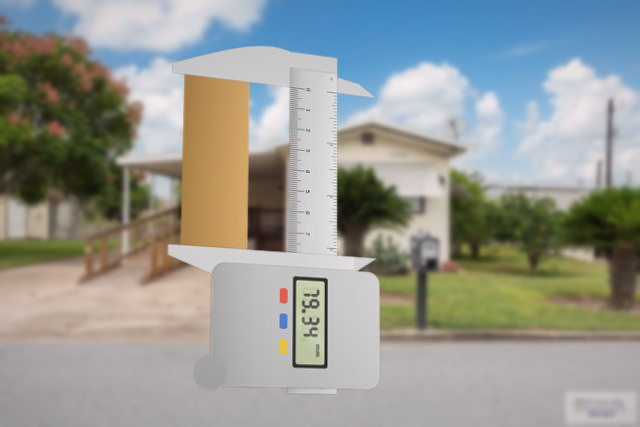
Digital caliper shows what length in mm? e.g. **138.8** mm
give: **79.34** mm
